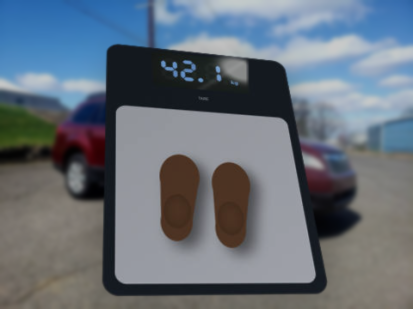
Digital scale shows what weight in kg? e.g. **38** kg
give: **42.1** kg
